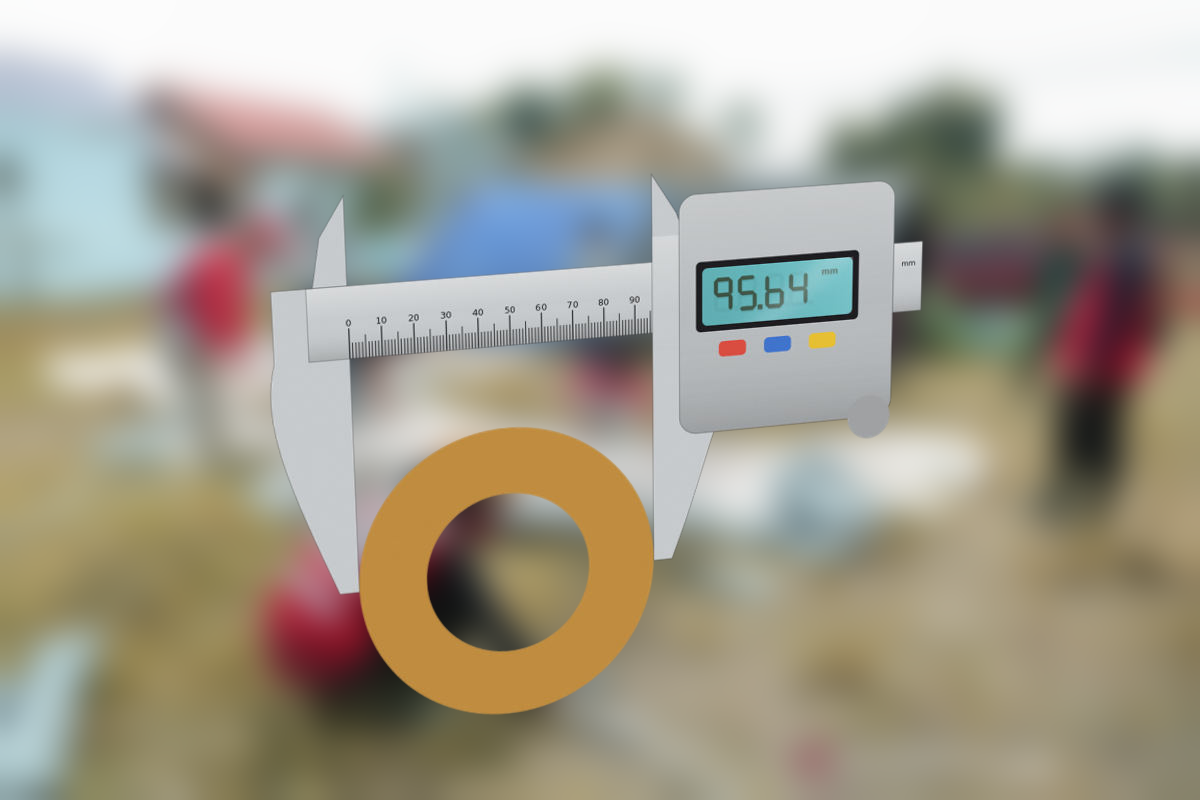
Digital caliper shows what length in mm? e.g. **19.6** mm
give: **95.64** mm
